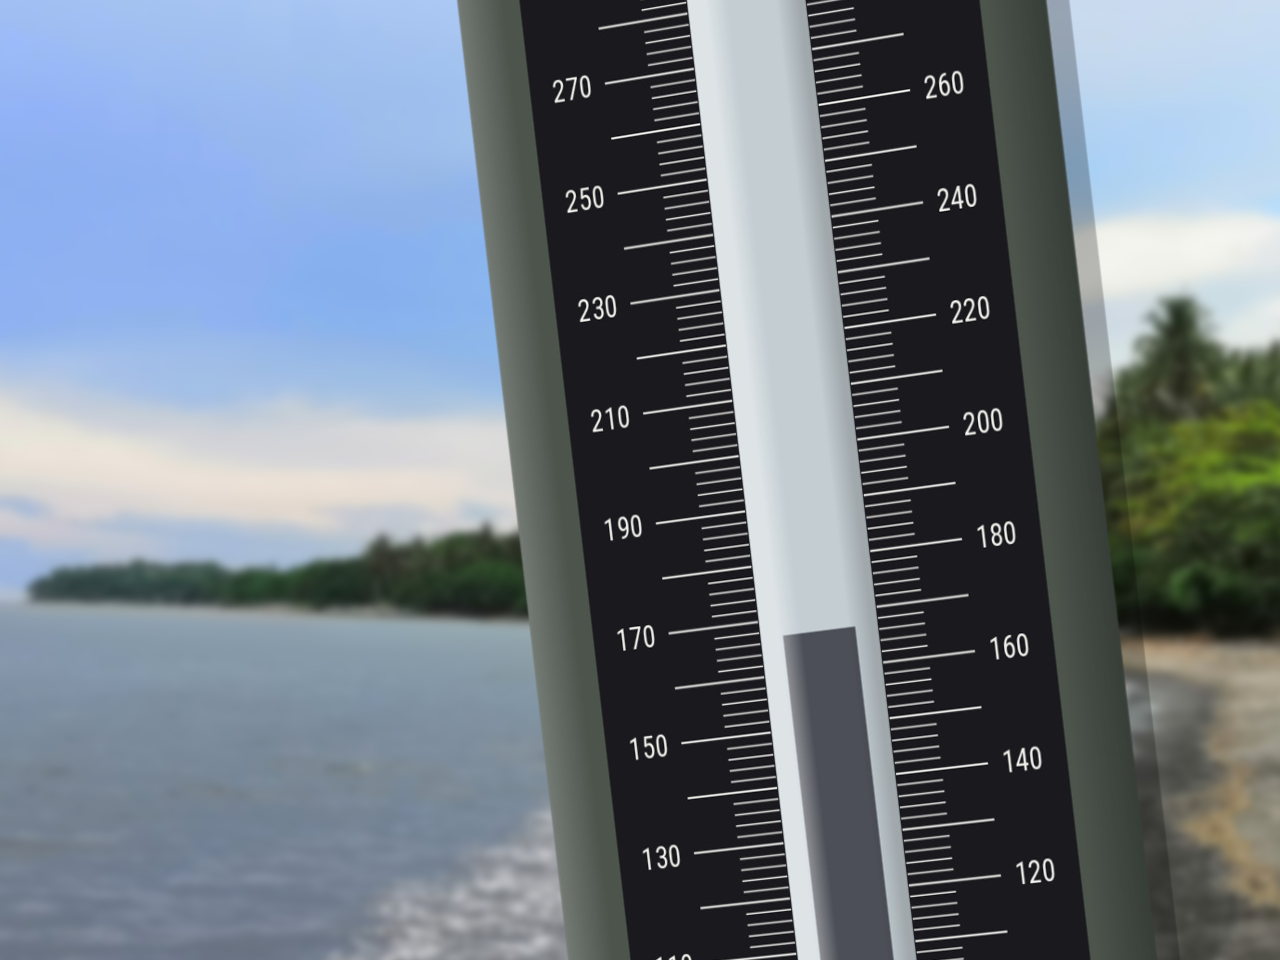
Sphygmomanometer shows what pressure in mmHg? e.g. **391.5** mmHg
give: **167** mmHg
